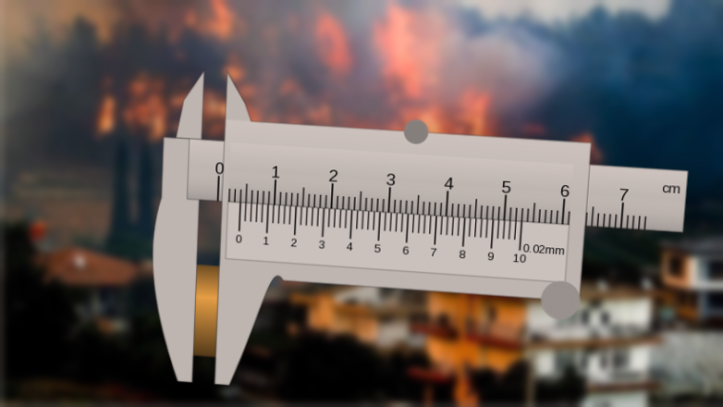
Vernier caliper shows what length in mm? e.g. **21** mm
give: **4.0** mm
